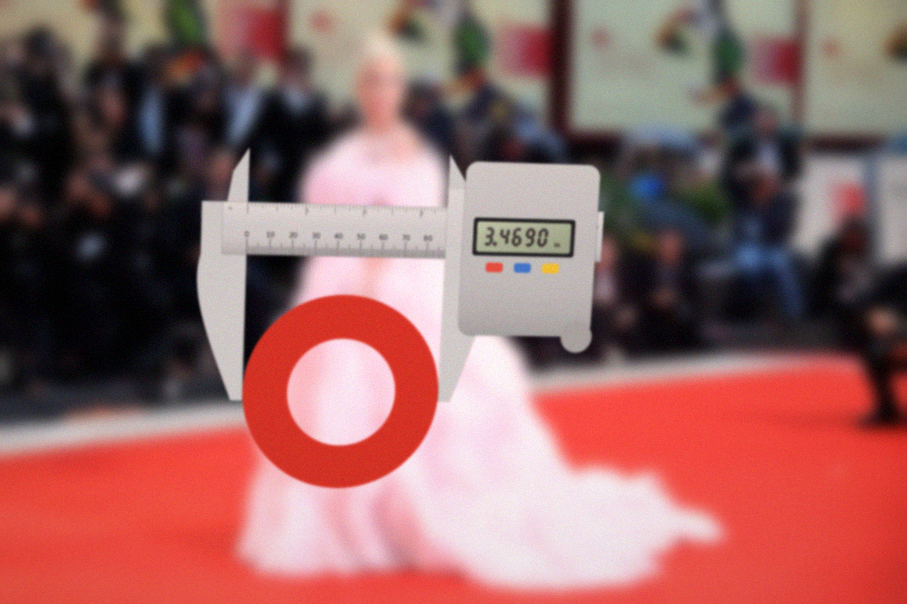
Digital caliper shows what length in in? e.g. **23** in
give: **3.4690** in
